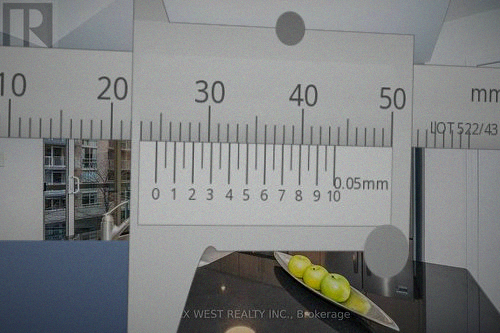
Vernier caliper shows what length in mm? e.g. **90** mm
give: **24.6** mm
